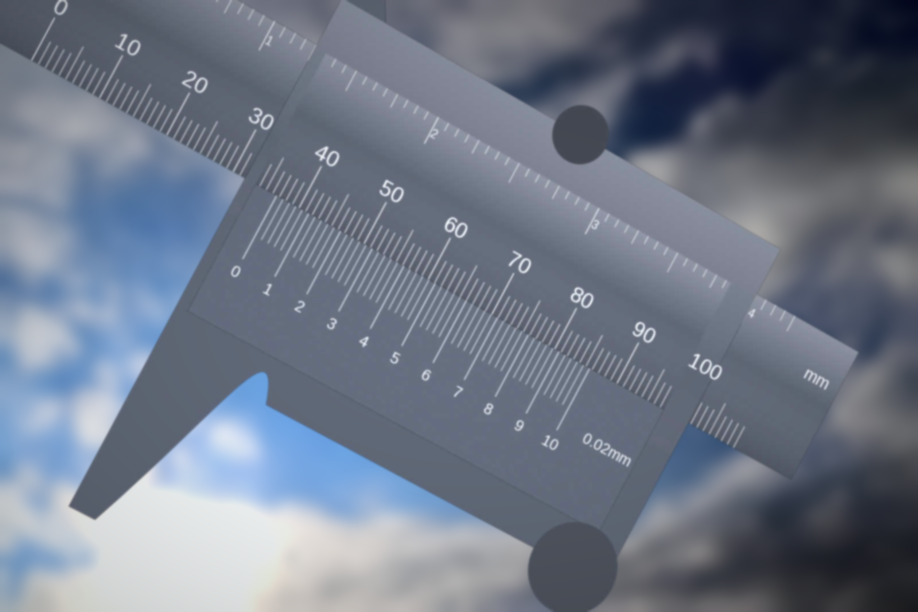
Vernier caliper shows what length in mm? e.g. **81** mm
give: **36.6** mm
